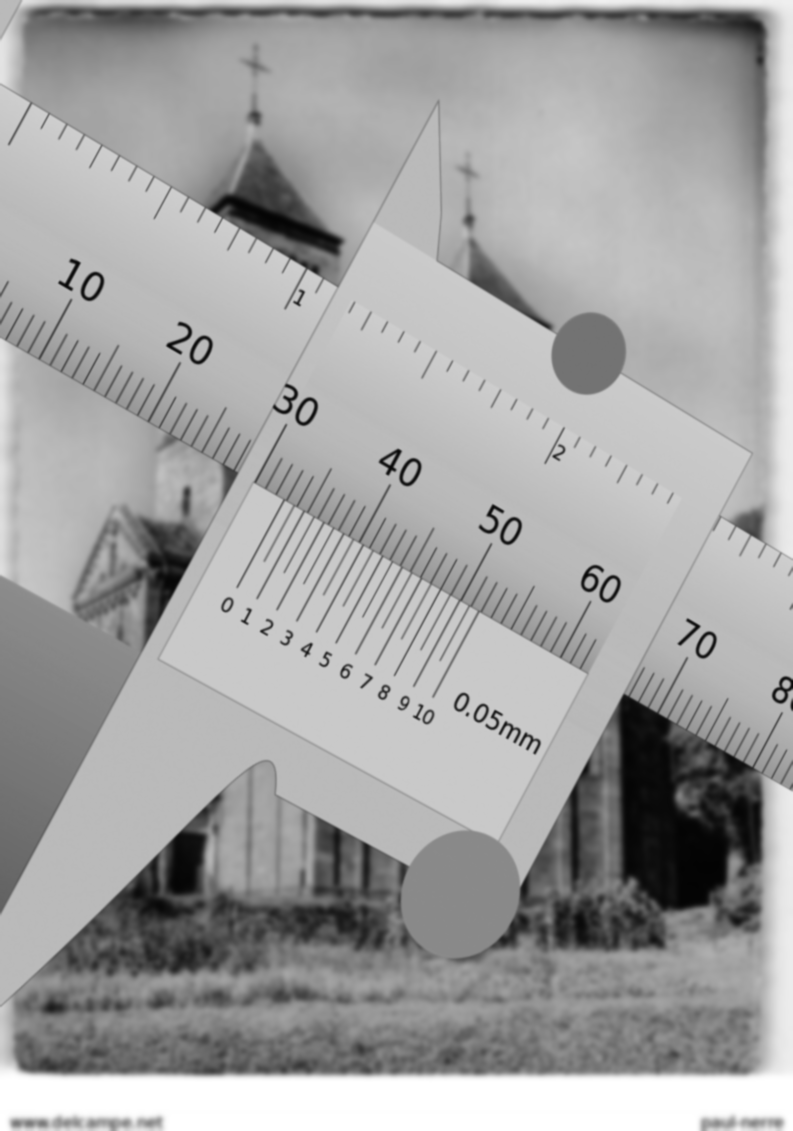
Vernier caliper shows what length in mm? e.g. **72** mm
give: **32.8** mm
